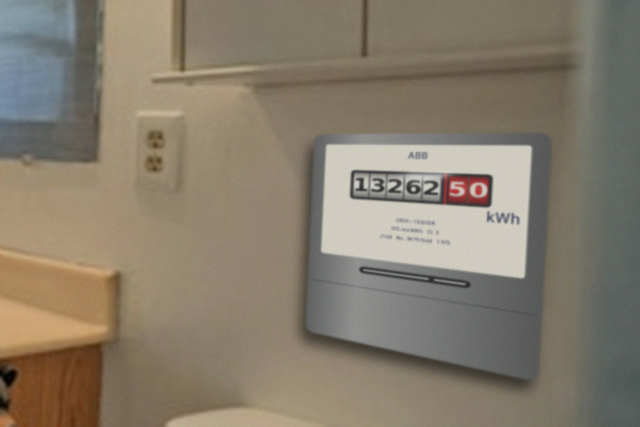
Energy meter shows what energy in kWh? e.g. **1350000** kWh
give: **13262.50** kWh
